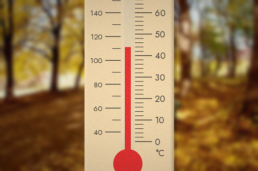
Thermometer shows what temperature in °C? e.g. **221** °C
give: **44** °C
